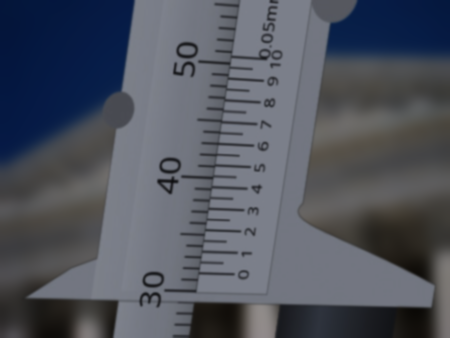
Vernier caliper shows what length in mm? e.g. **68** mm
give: **31.6** mm
